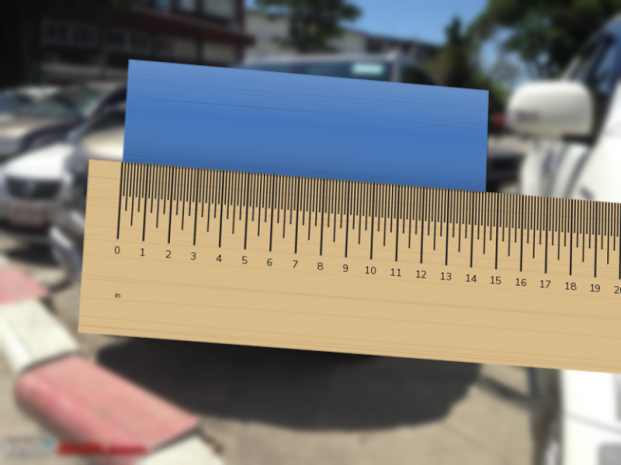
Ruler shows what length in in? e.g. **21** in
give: **14.5** in
